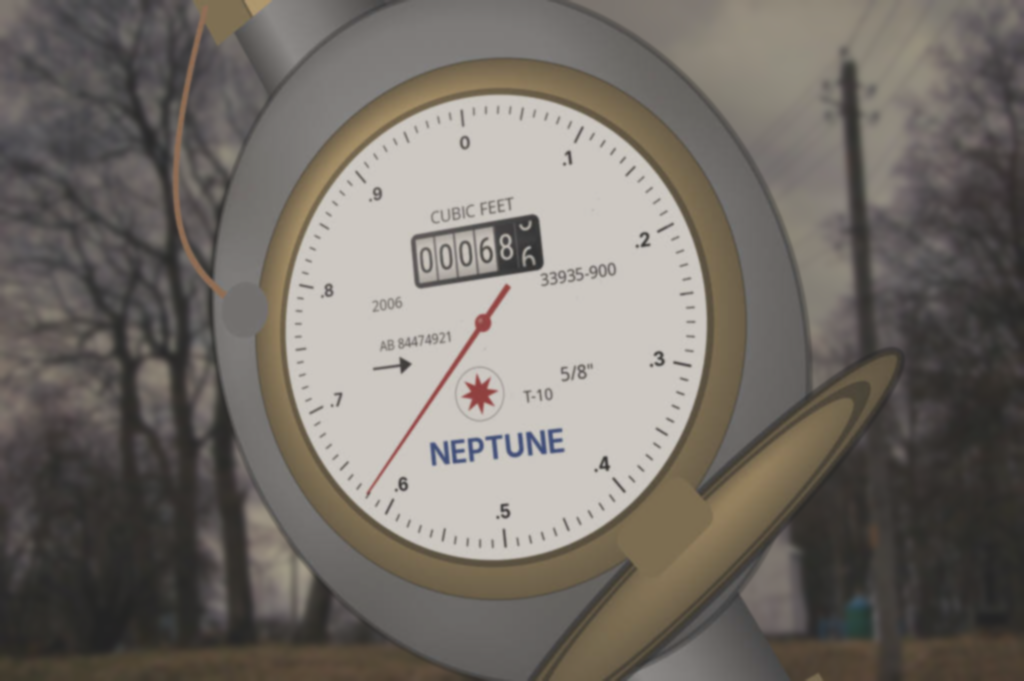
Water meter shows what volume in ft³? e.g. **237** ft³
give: **685.62** ft³
